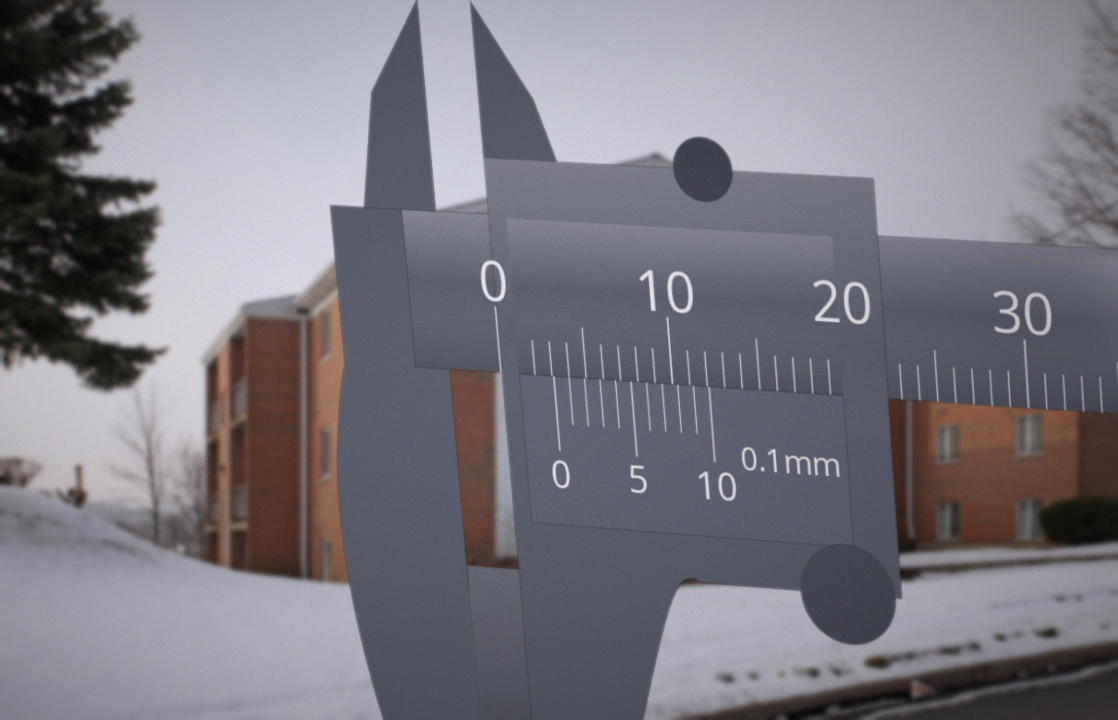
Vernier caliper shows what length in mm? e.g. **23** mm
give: **3.1** mm
